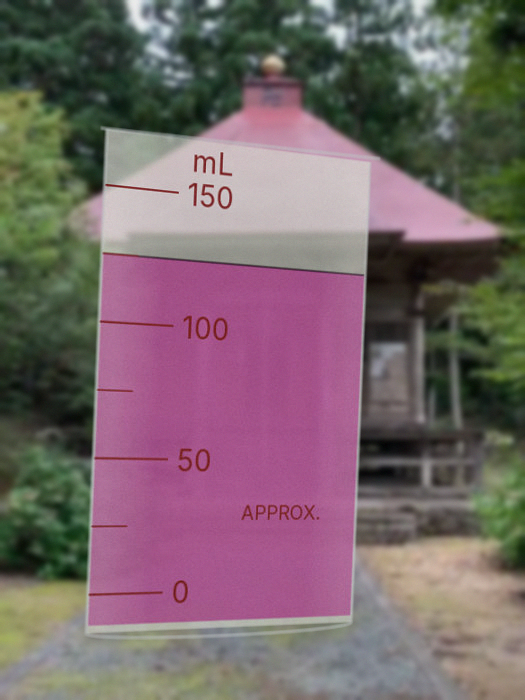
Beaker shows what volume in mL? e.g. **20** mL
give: **125** mL
